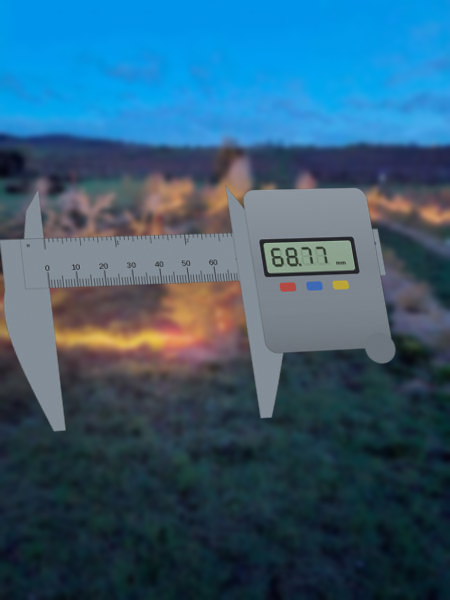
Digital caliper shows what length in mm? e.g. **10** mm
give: **68.77** mm
